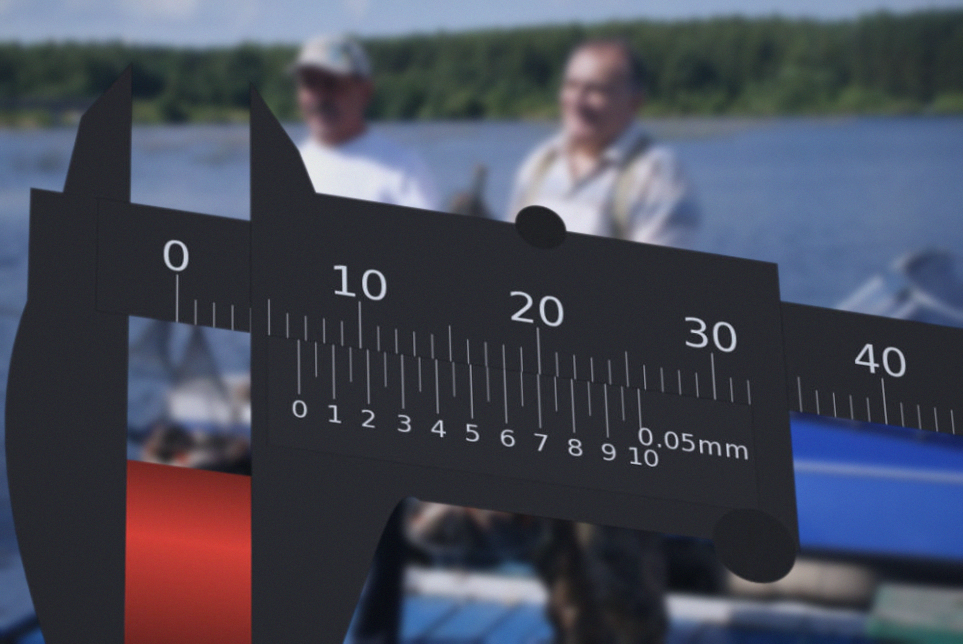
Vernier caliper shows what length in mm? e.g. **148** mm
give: **6.6** mm
